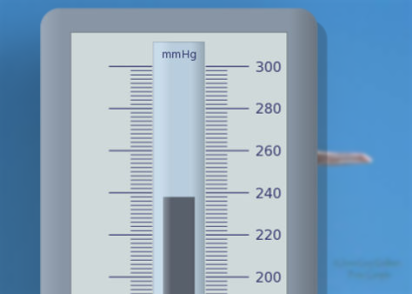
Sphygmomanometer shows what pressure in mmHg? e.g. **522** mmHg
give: **238** mmHg
